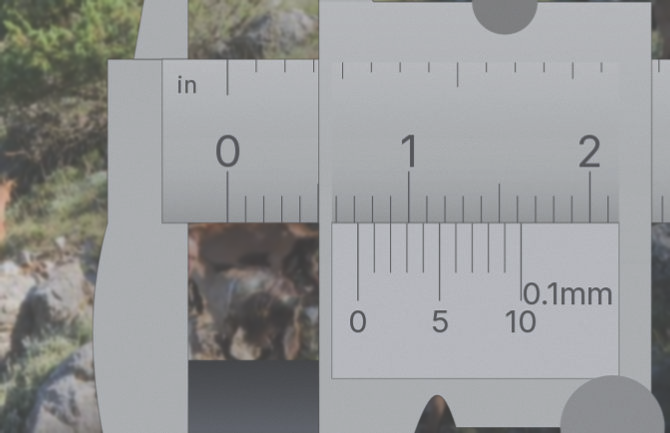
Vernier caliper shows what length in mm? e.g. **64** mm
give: **7.2** mm
